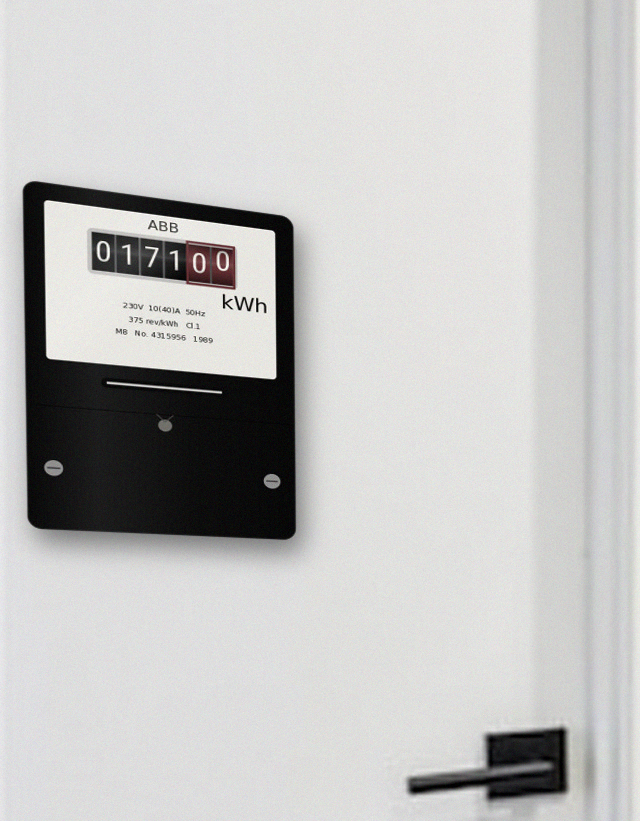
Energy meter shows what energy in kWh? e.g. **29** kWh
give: **171.00** kWh
